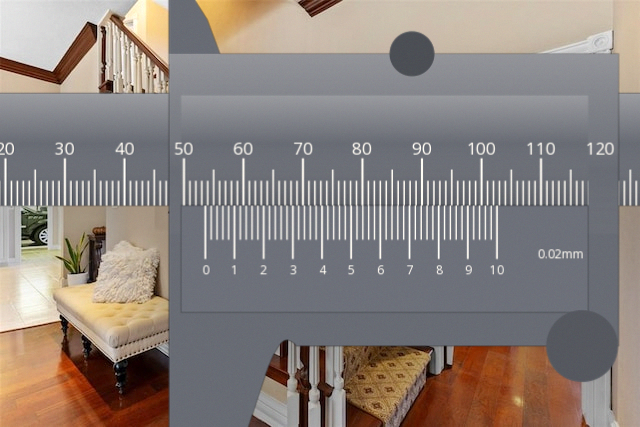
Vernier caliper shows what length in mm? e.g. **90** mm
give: **53.6** mm
